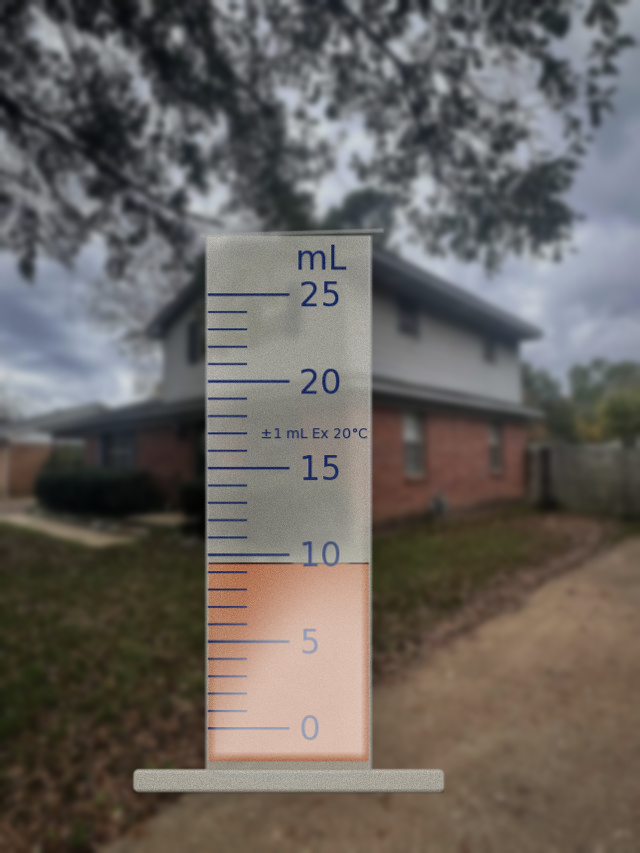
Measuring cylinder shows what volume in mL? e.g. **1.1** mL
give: **9.5** mL
